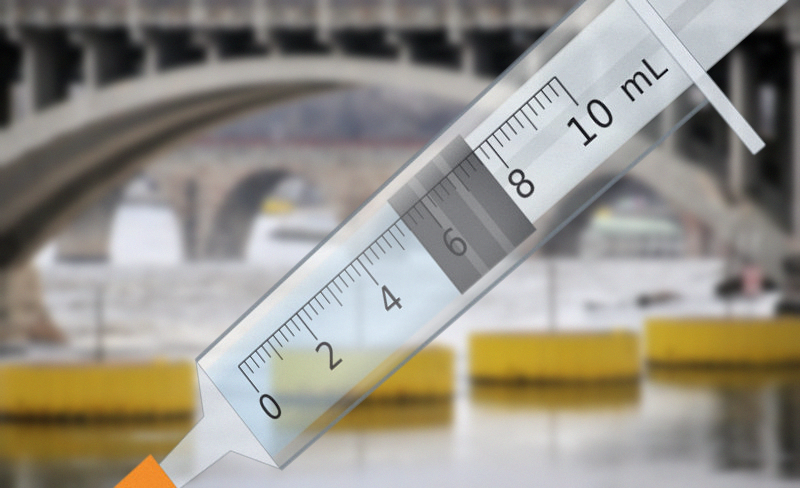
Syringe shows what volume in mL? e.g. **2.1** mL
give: **5.4** mL
